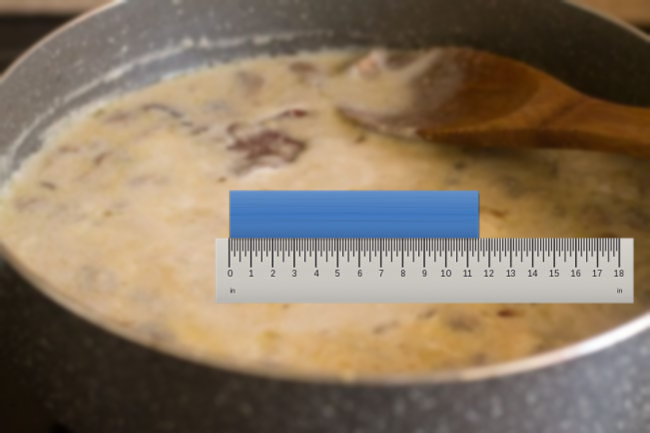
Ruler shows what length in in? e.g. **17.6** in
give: **11.5** in
